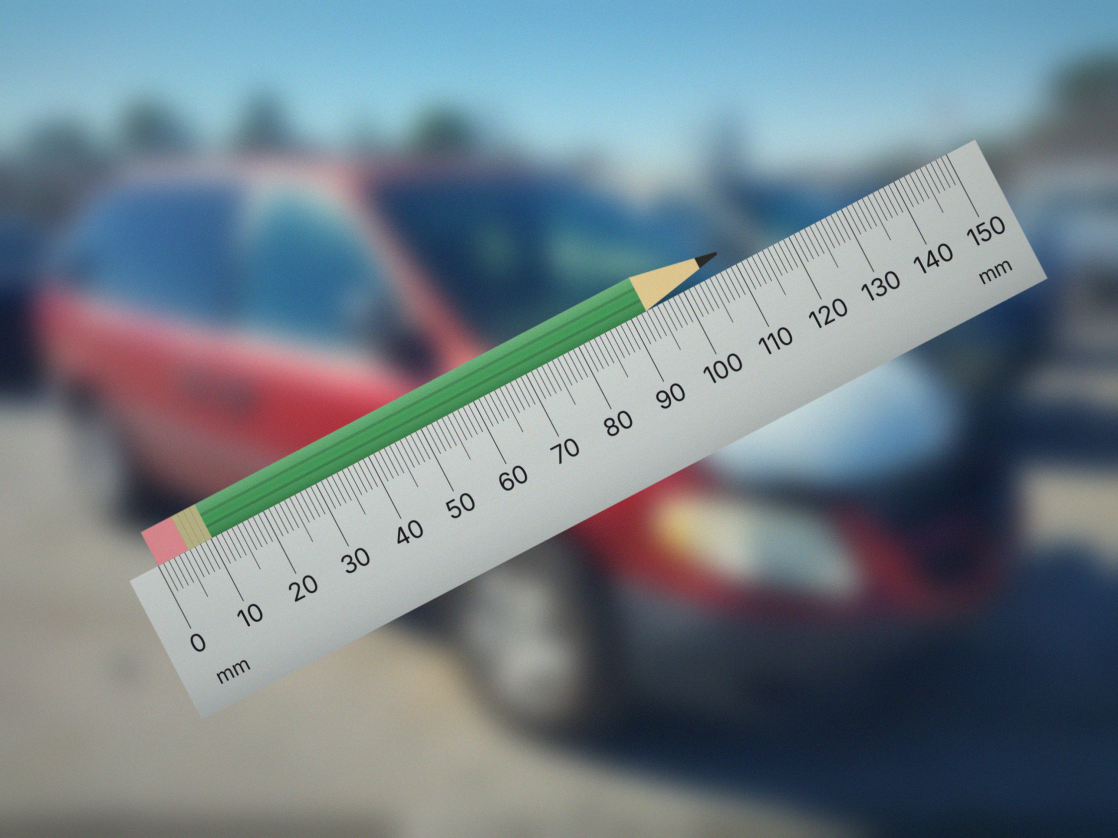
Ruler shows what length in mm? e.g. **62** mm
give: **108** mm
